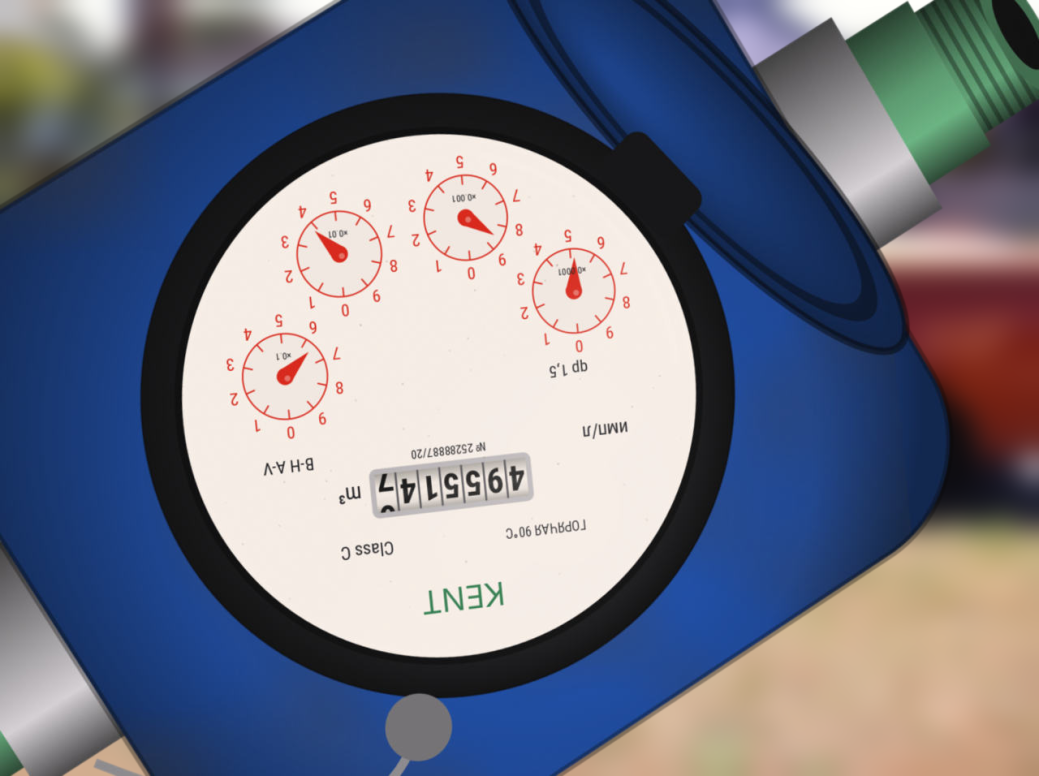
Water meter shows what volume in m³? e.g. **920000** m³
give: **4955146.6385** m³
